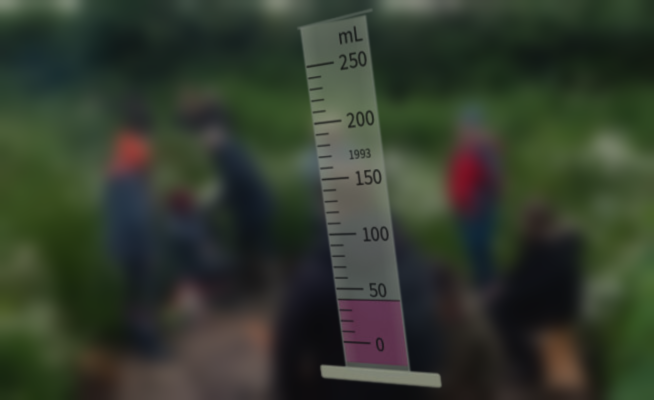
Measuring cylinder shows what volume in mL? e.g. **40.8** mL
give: **40** mL
